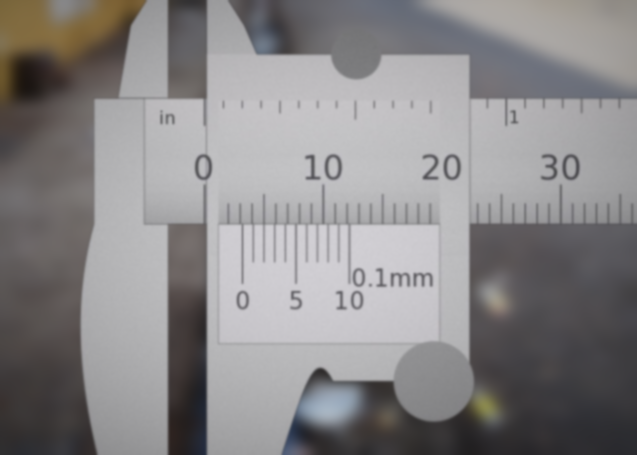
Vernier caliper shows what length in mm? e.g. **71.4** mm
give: **3.2** mm
